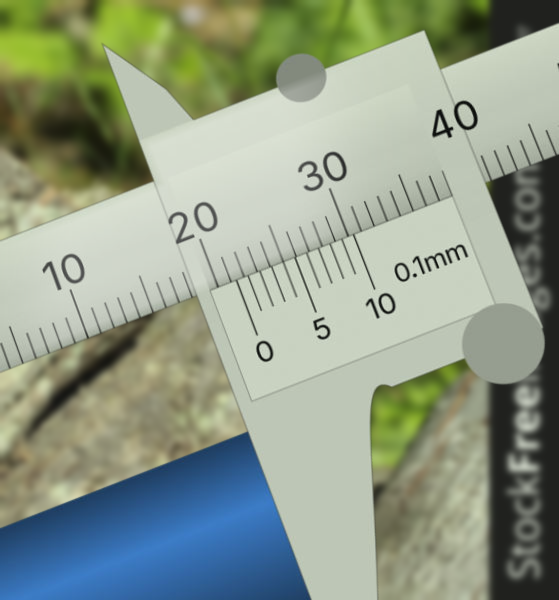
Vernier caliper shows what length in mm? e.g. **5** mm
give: **21.4** mm
